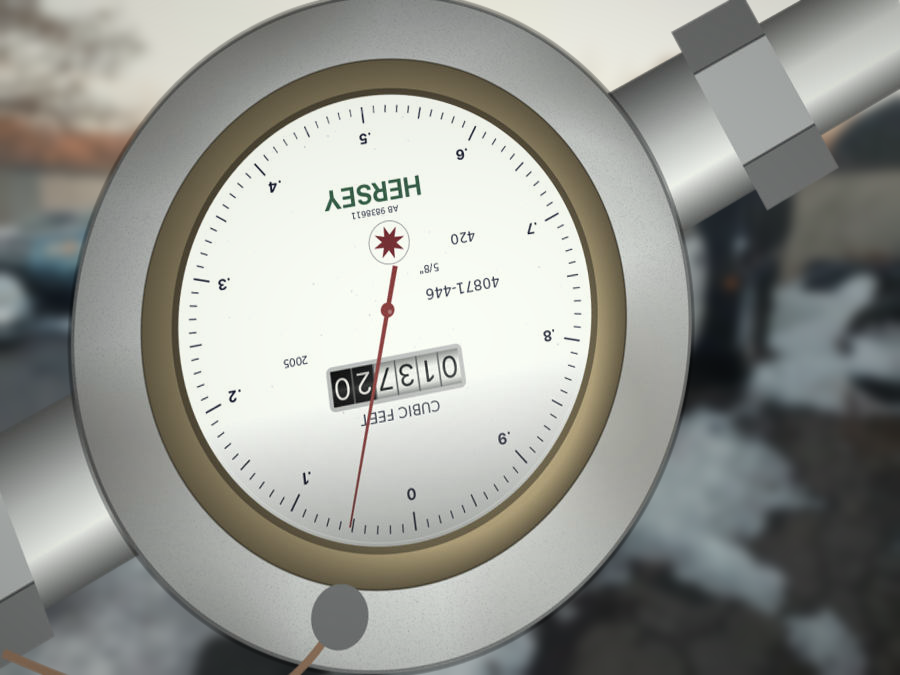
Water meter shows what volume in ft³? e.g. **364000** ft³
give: **13720.05** ft³
